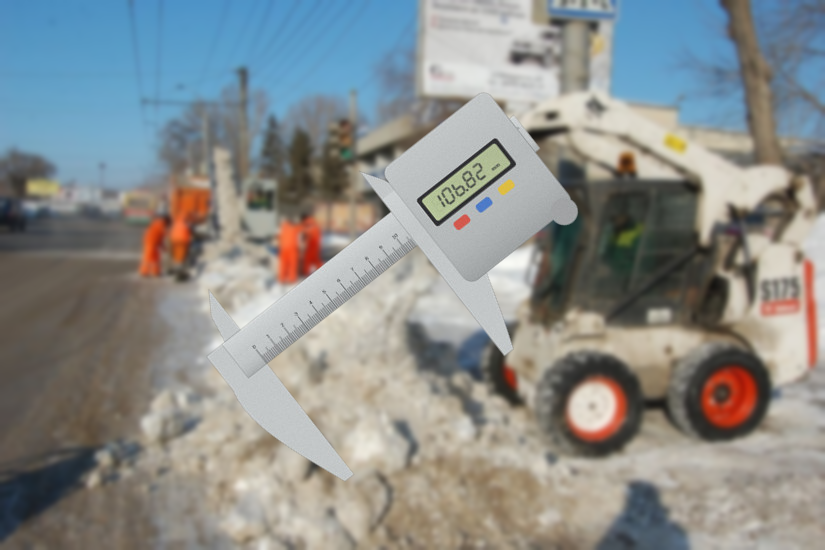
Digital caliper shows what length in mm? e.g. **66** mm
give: **106.82** mm
